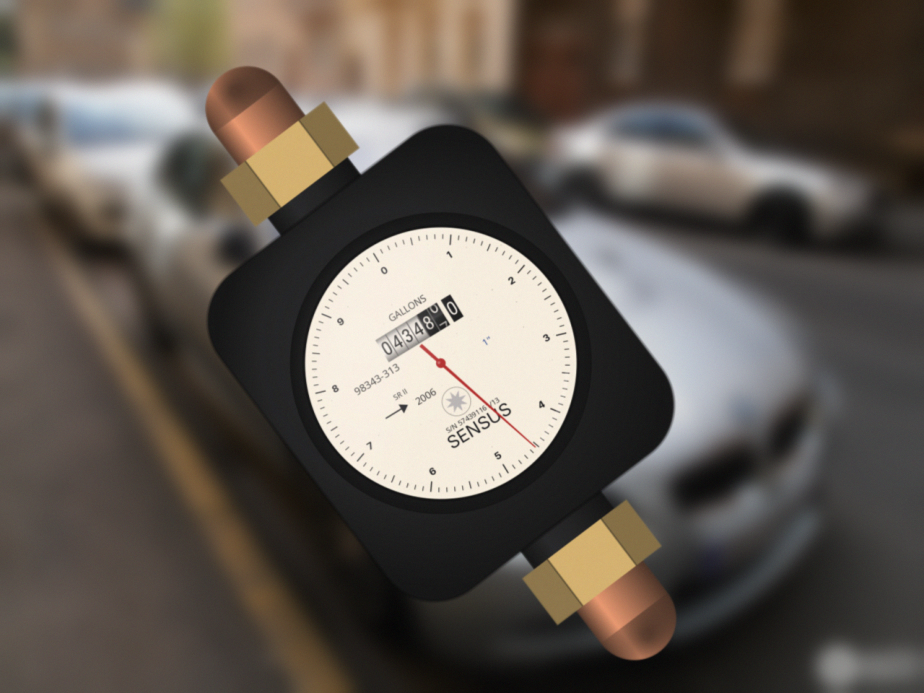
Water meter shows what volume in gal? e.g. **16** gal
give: **434864.5** gal
